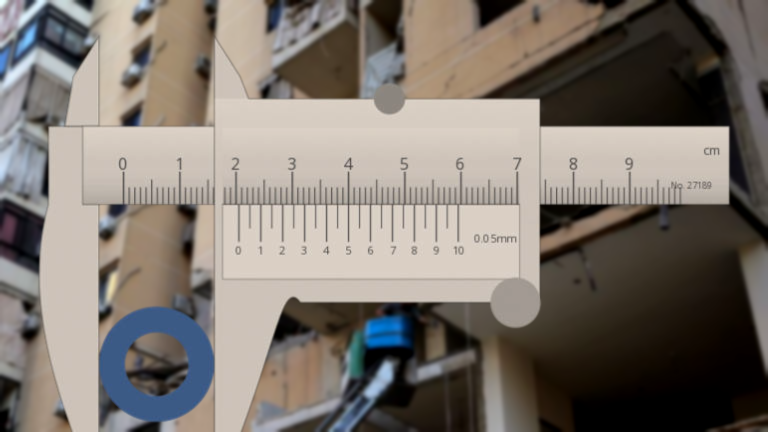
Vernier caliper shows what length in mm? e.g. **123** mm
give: **20.5** mm
